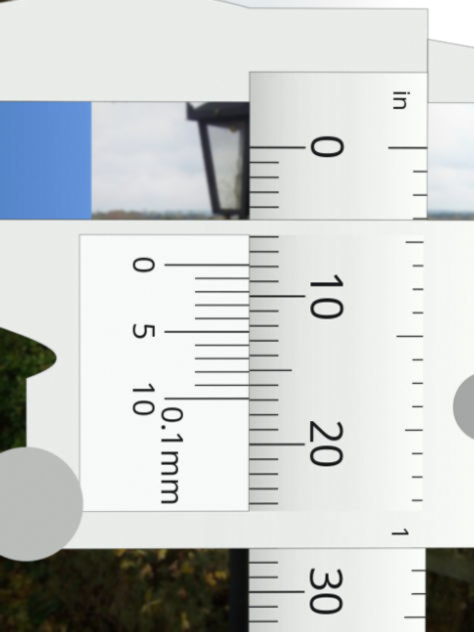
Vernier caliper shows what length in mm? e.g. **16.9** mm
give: **7.9** mm
